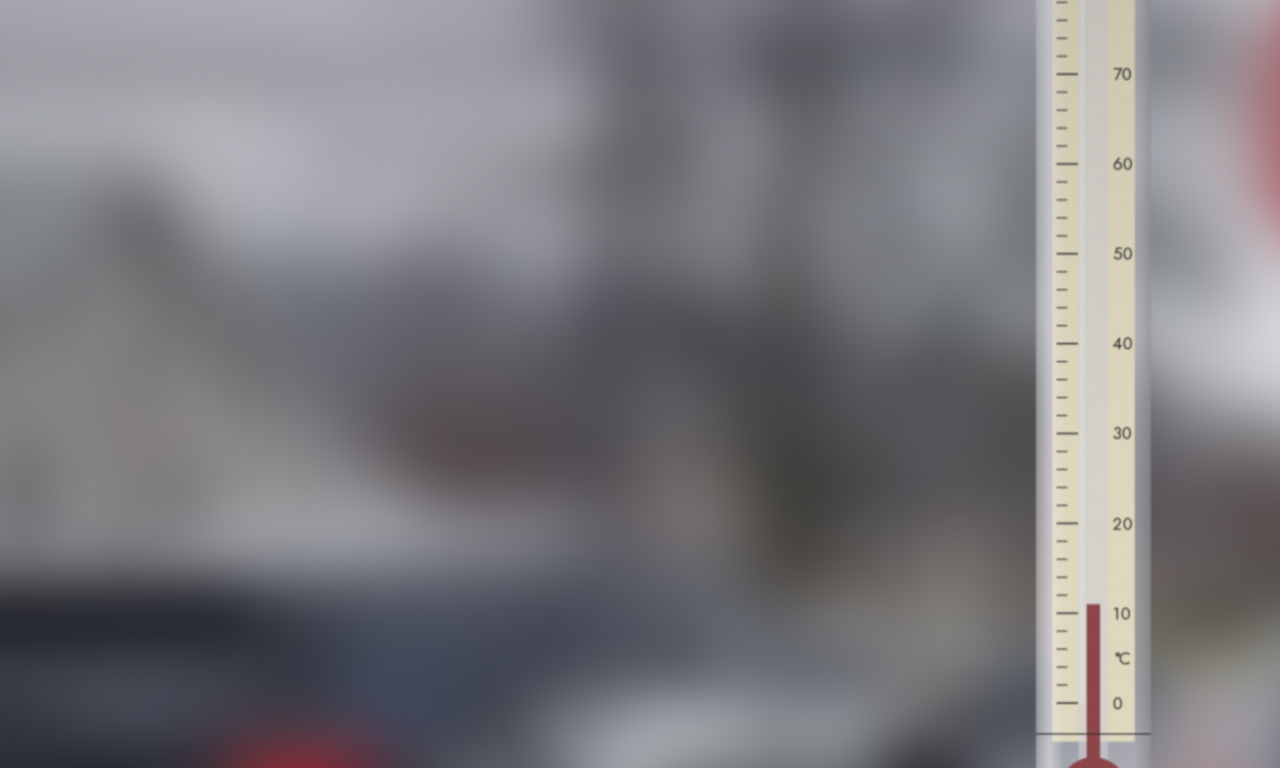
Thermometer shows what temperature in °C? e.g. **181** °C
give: **11** °C
